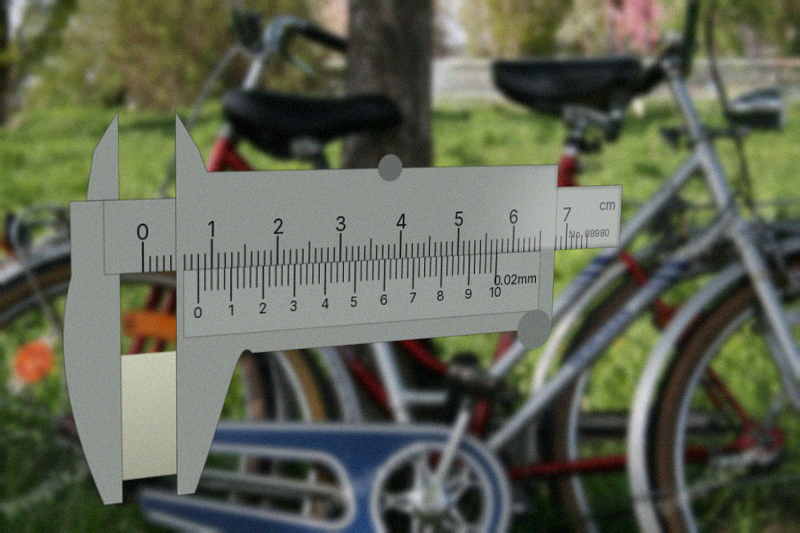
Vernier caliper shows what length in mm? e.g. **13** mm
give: **8.0** mm
